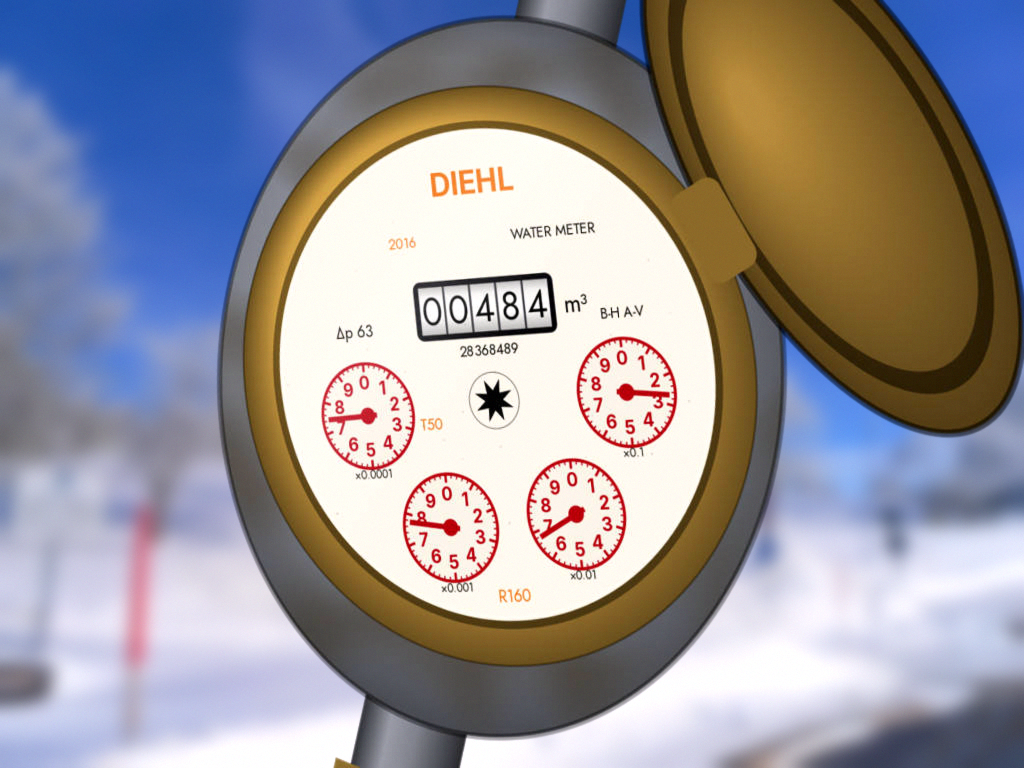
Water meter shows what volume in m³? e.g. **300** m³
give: **484.2677** m³
